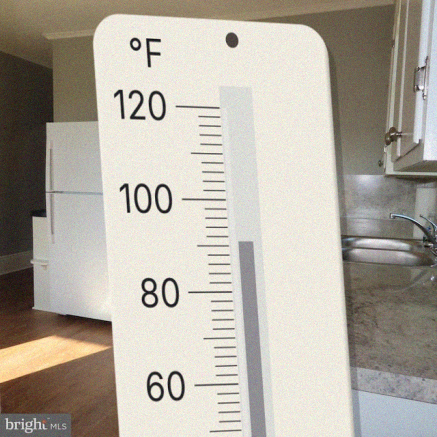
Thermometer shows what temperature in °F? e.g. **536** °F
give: **91** °F
